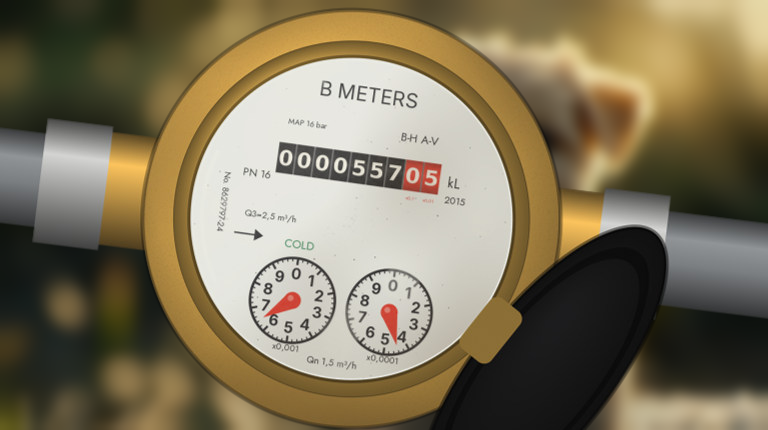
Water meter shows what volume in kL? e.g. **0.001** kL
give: **557.0564** kL
